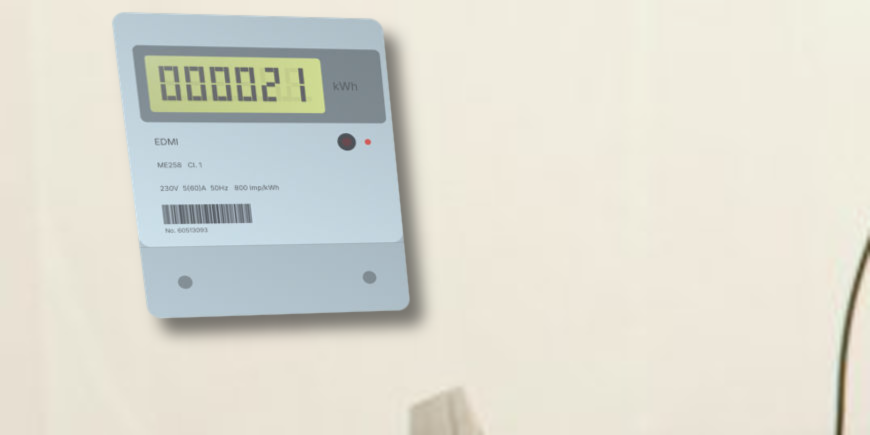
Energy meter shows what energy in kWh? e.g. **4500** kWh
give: **21** kWh
